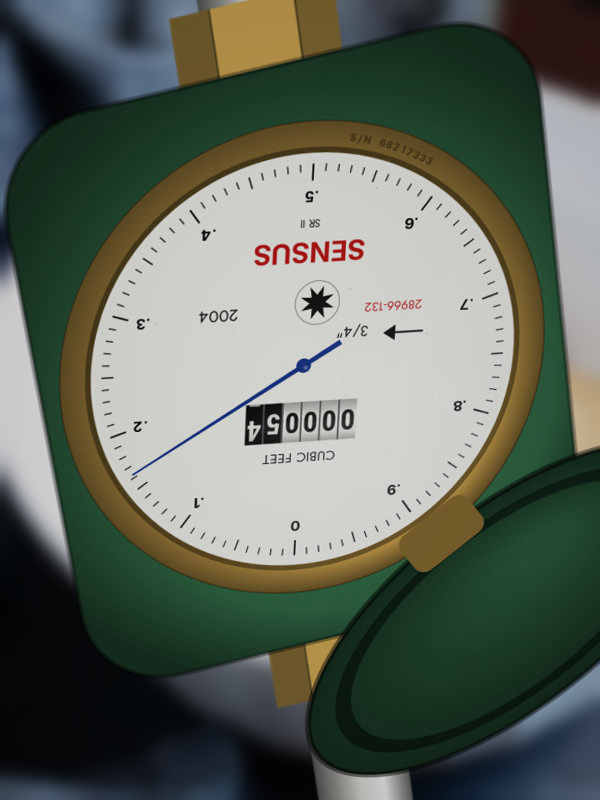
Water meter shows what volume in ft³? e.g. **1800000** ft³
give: **54.16** ft³
